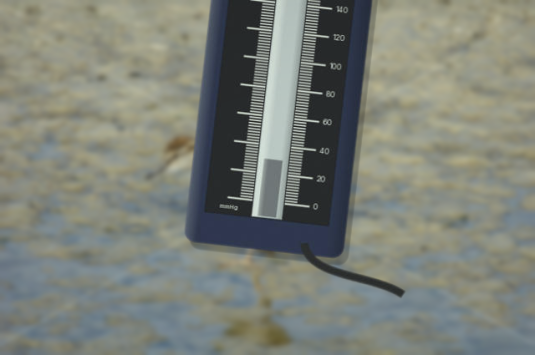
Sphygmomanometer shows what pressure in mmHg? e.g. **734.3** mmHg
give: **30** mmHg
